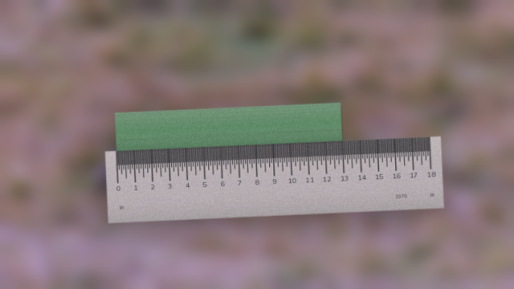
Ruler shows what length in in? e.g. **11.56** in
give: **13** in
